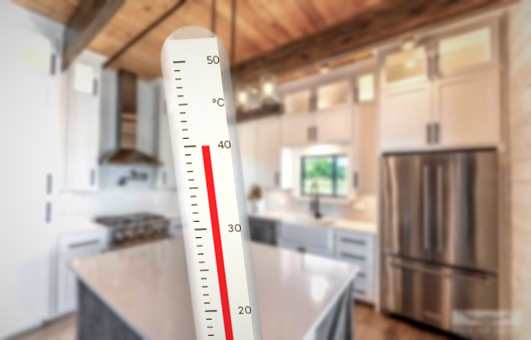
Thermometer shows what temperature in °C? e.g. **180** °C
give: **40** °C
